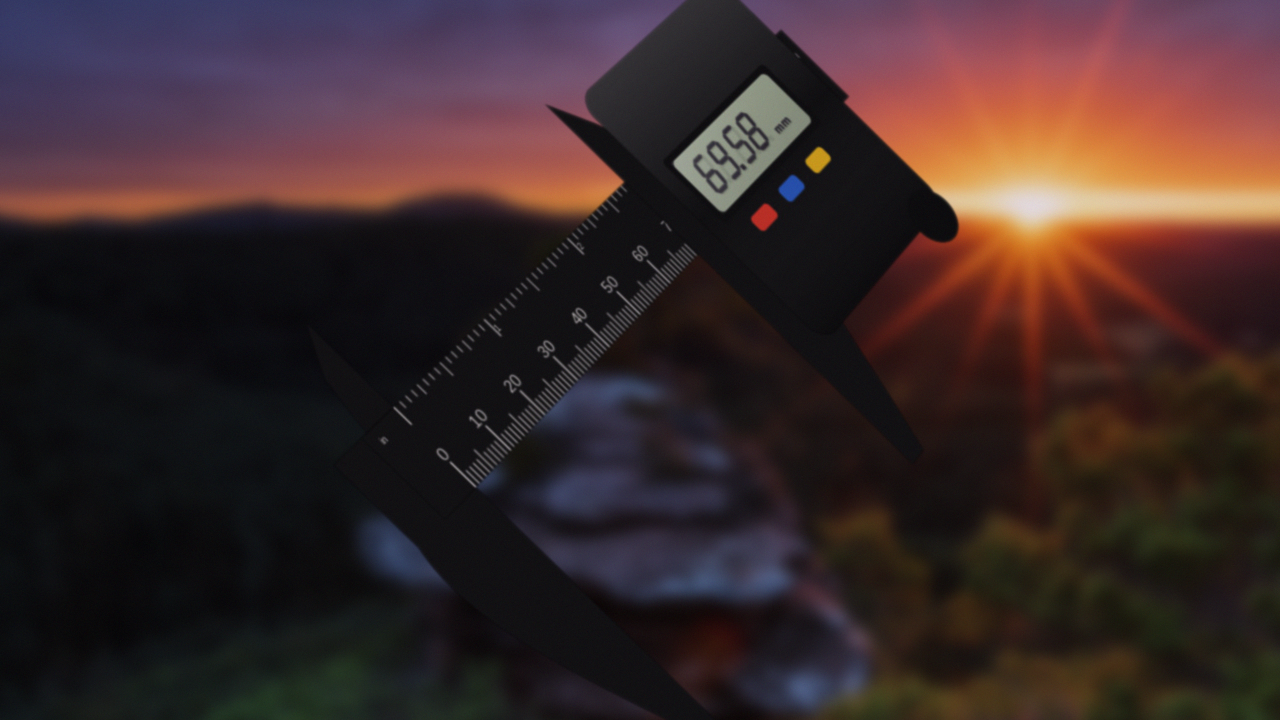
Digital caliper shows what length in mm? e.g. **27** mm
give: **69.58** mm
